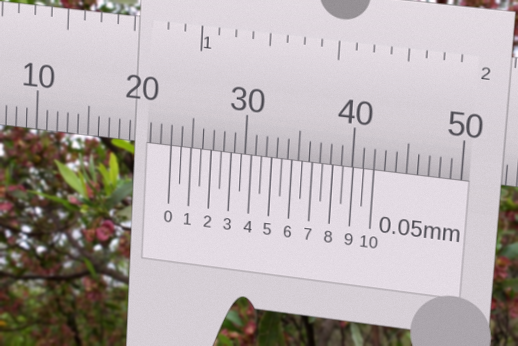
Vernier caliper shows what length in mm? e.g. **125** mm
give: **23.0** mm
